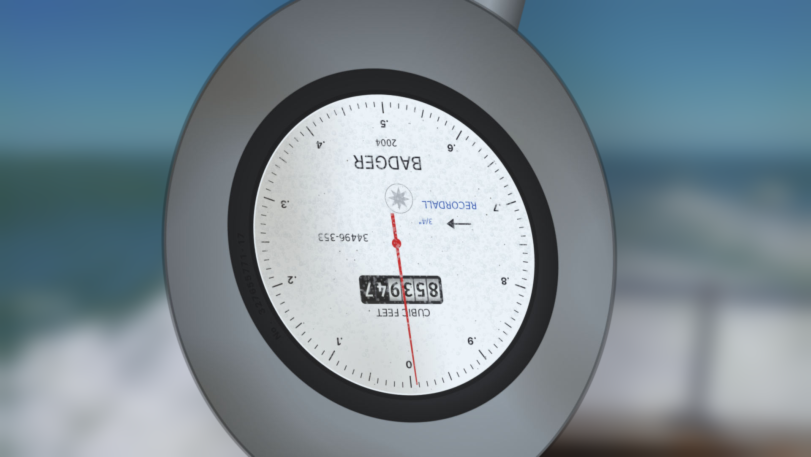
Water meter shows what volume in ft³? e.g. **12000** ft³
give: **853946.99** ft³
